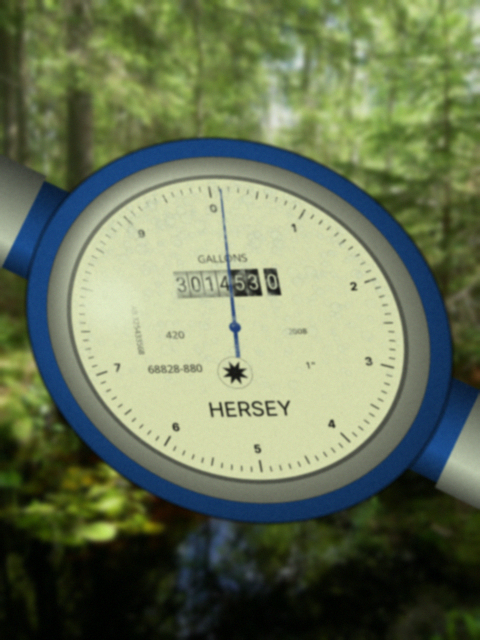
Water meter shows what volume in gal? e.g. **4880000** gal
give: **3014530.1** gal
